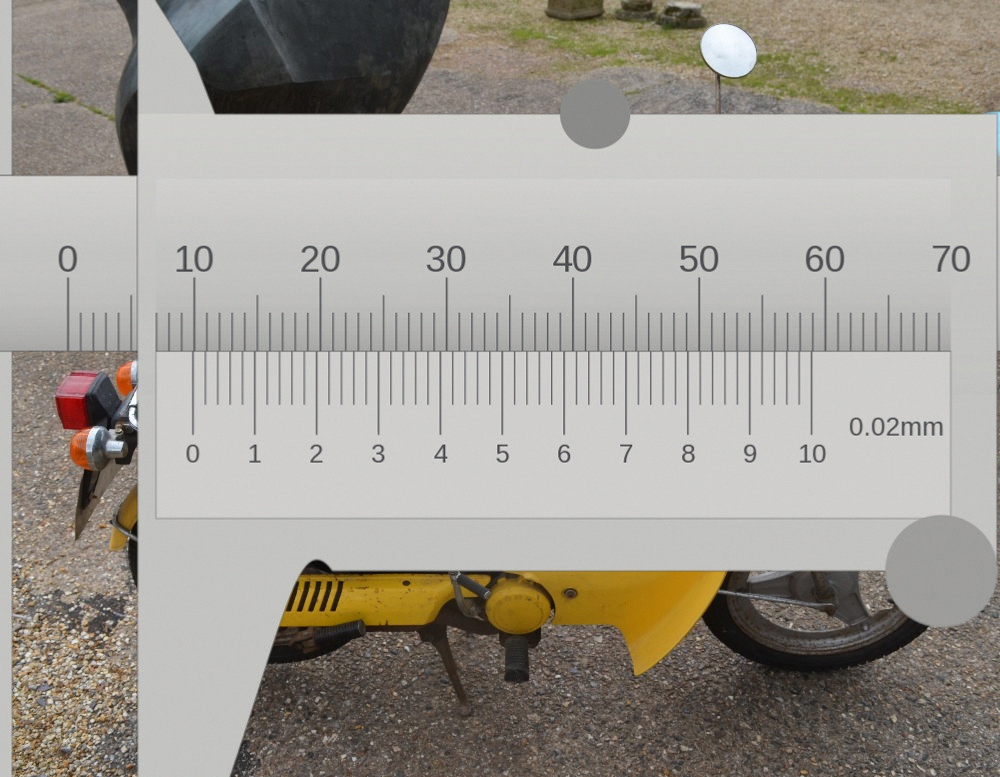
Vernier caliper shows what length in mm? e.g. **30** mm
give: **9.9** mm
